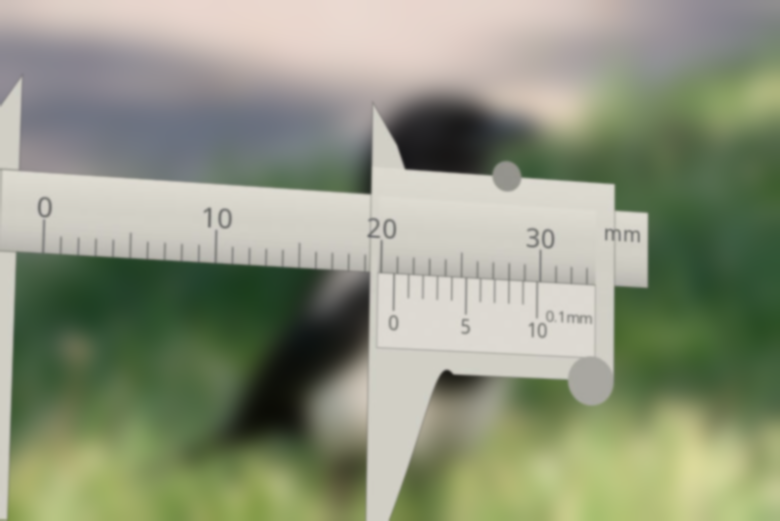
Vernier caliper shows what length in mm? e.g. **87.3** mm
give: **20.8** mm
